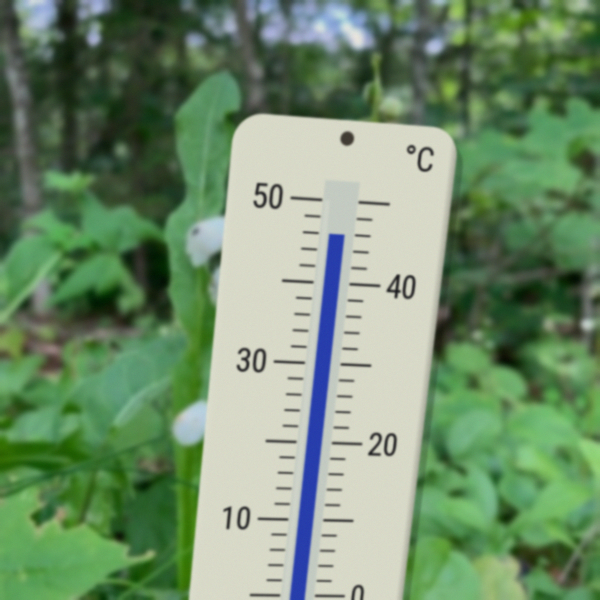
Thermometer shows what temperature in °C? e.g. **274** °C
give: **46** °C
